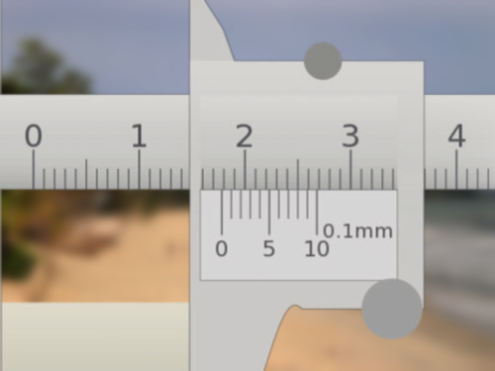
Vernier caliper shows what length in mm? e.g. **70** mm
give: **17.8** mm
